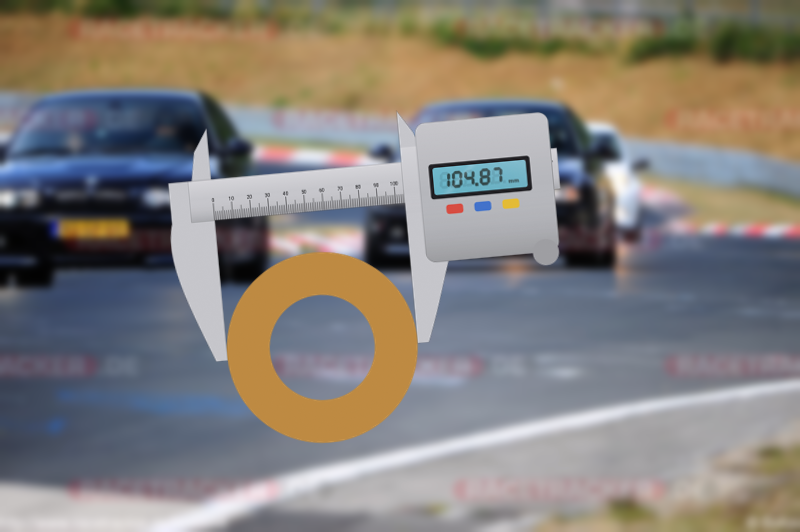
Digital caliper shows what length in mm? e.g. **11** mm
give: **104.87** mm
